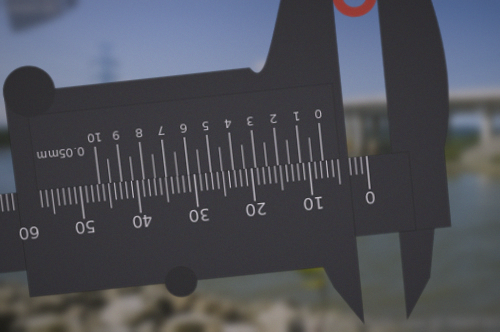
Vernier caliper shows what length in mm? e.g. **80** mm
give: **7.6** mm
